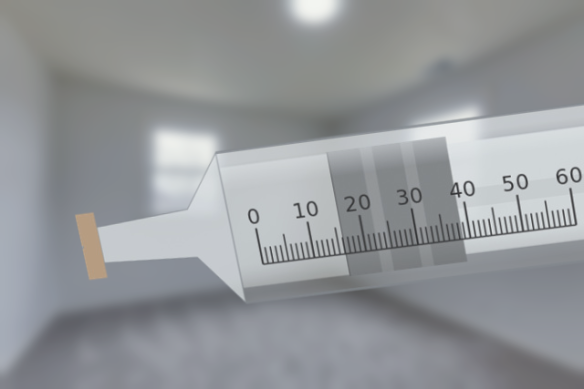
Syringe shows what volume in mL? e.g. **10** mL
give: **16** mL
